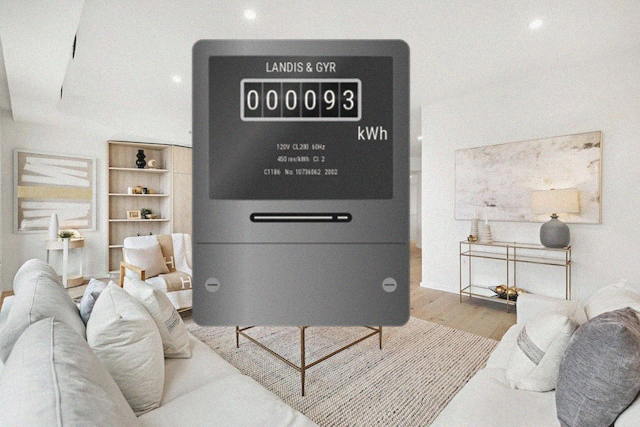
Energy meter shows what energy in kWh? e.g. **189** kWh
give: **93** kWh
